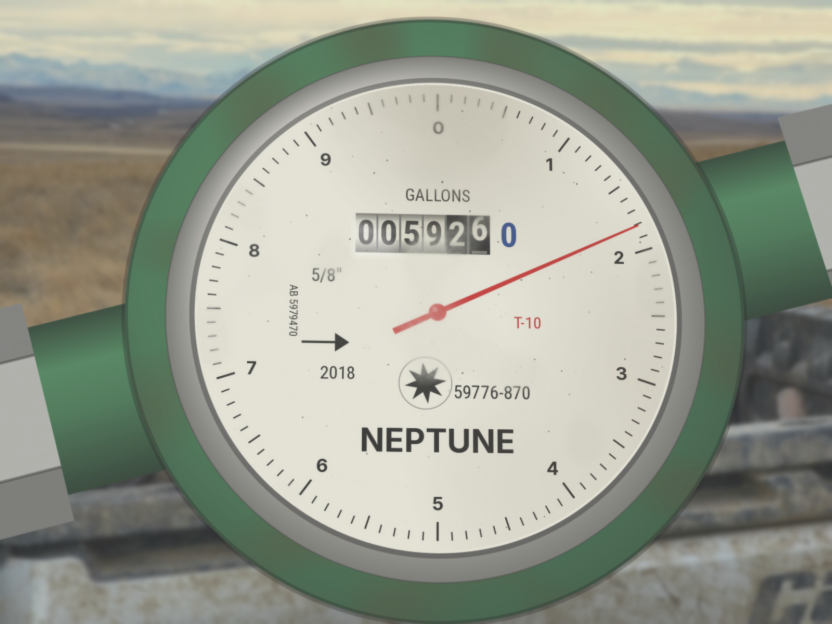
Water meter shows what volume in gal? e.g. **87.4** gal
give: **59261.8** gal
